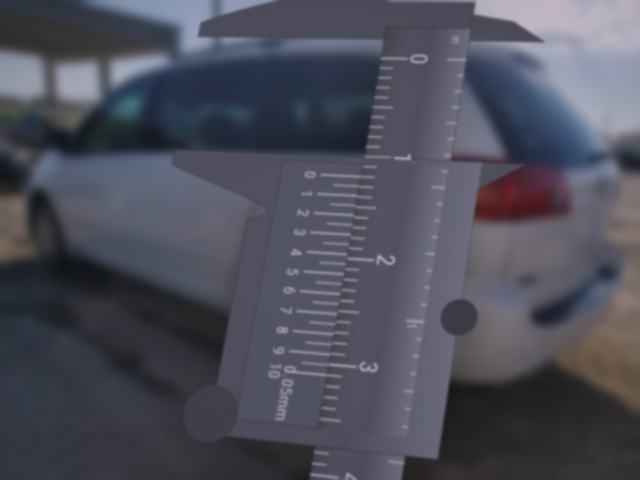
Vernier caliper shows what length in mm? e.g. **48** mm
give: **12.0** mm
